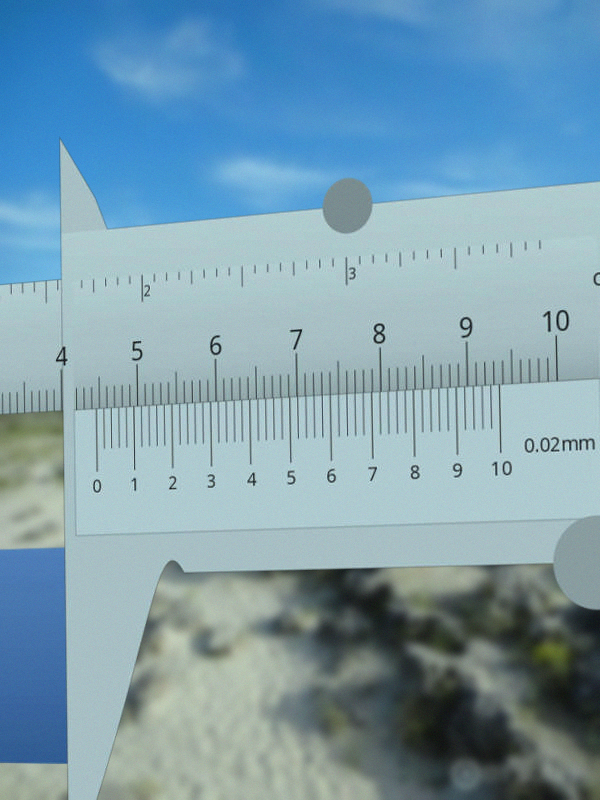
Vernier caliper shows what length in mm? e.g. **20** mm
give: **44.6** mm
